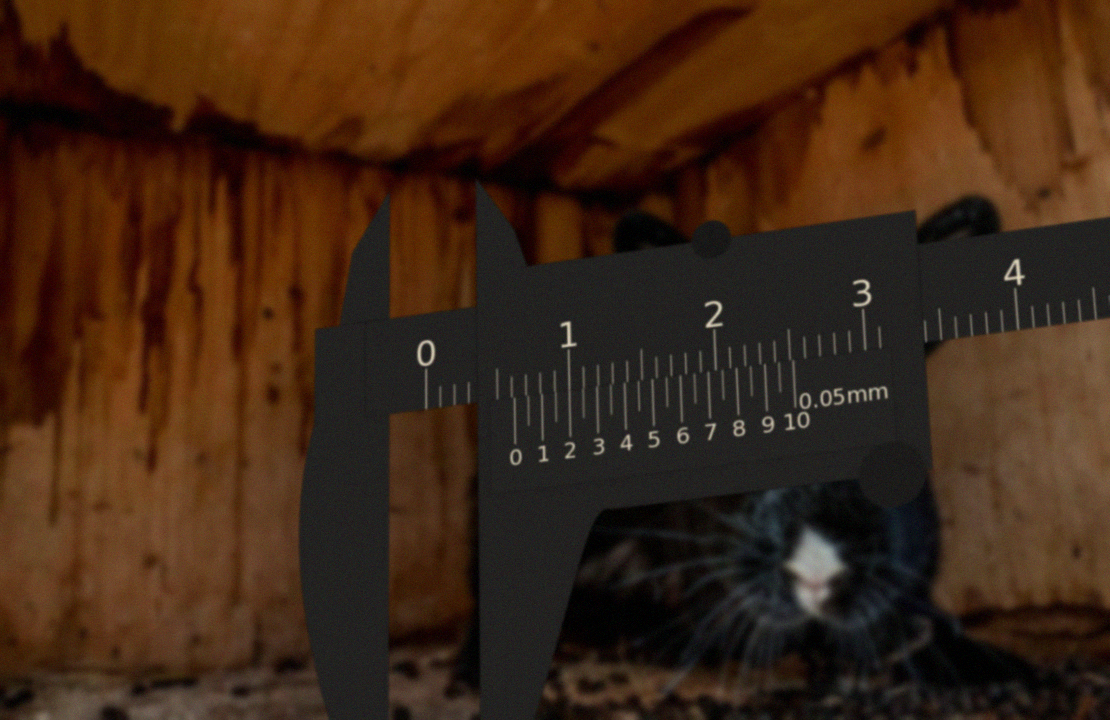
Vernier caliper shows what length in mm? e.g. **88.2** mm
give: **6.2** mm
